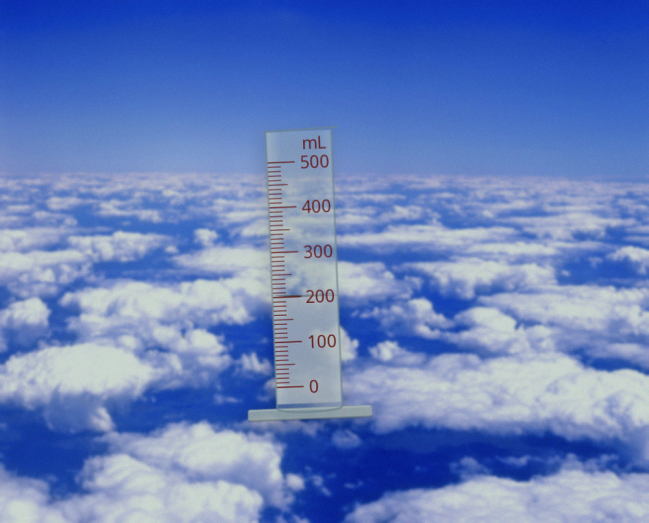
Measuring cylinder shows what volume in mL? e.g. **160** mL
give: **200** mL
